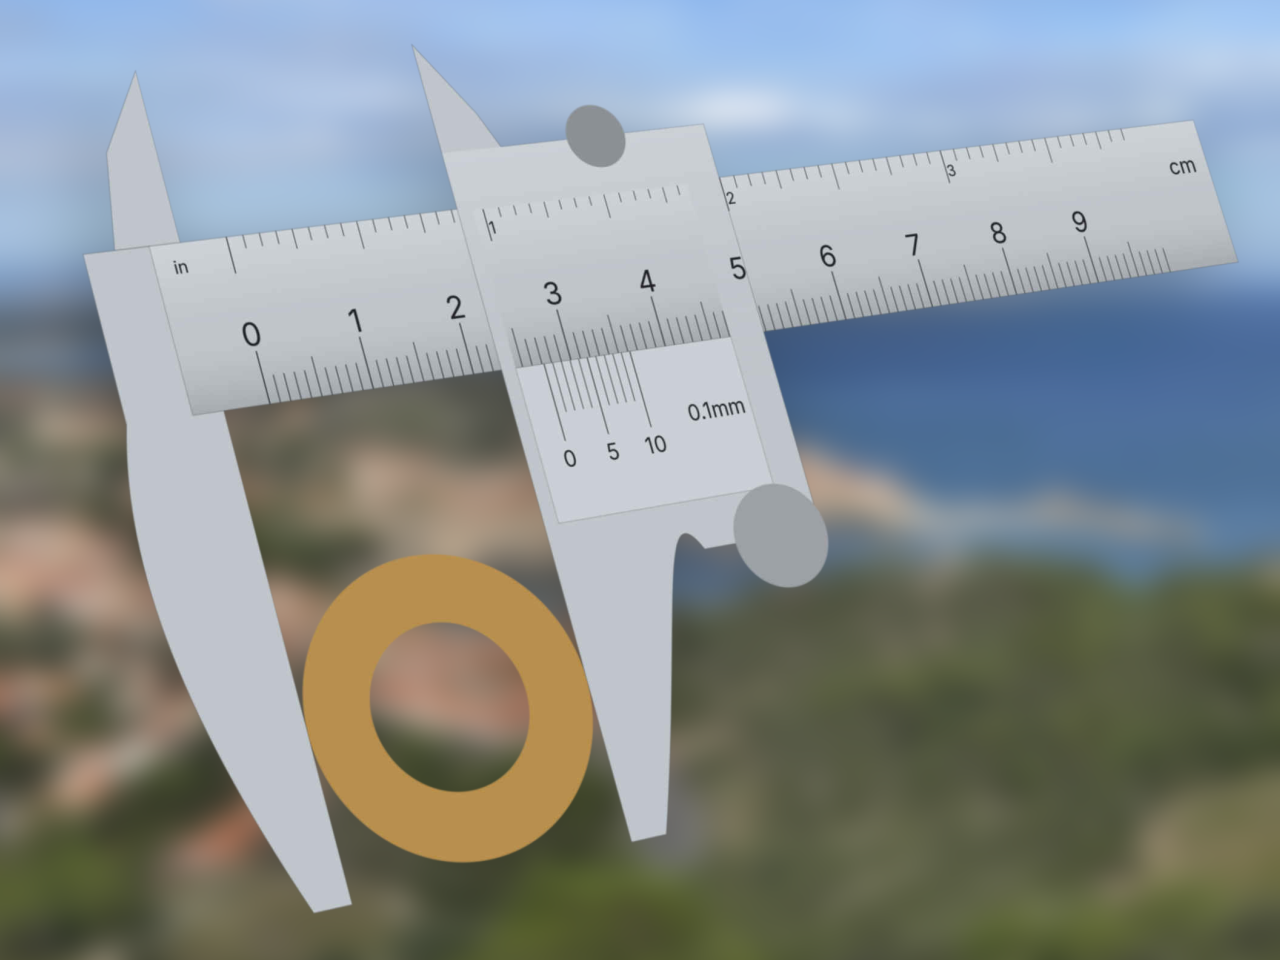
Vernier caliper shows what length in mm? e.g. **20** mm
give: **27.2** mm
